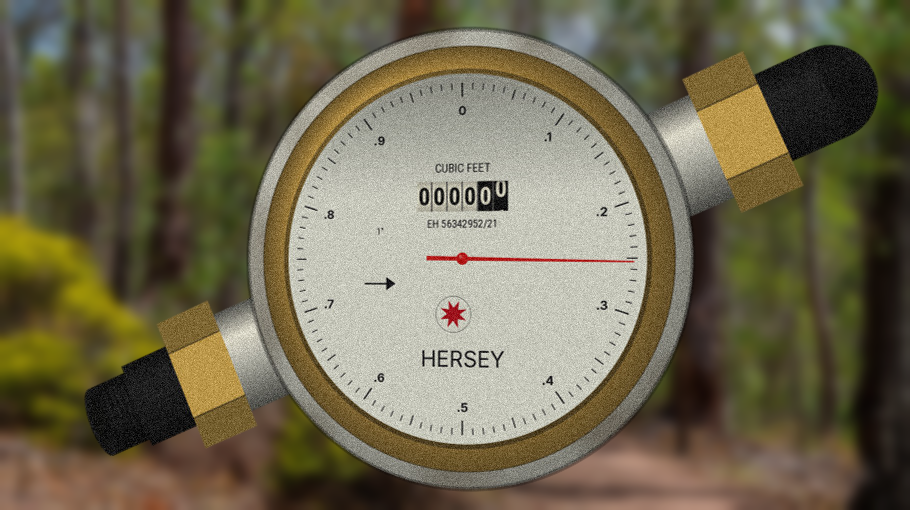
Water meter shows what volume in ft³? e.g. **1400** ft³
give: **0.25** ft³
